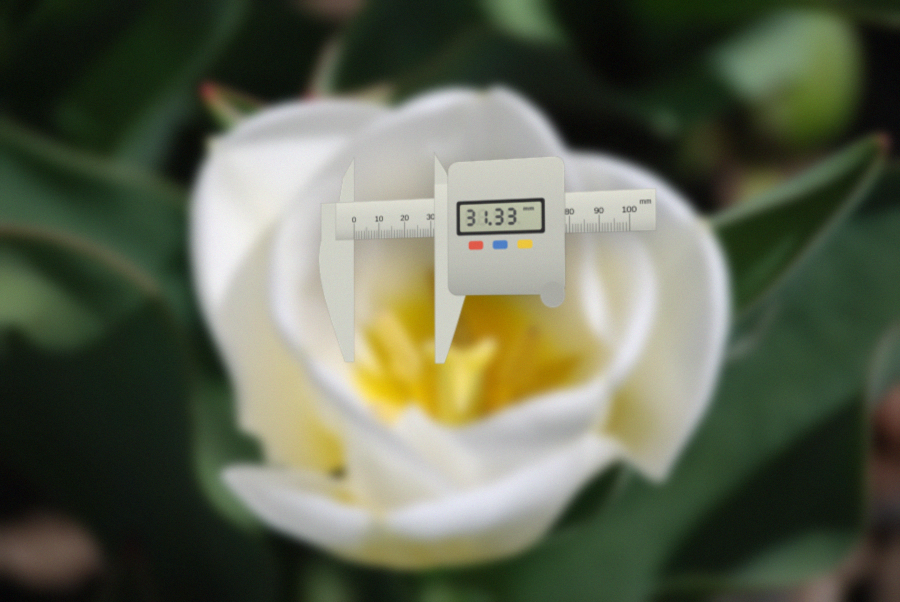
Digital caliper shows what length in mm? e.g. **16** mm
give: **31.33** mm
